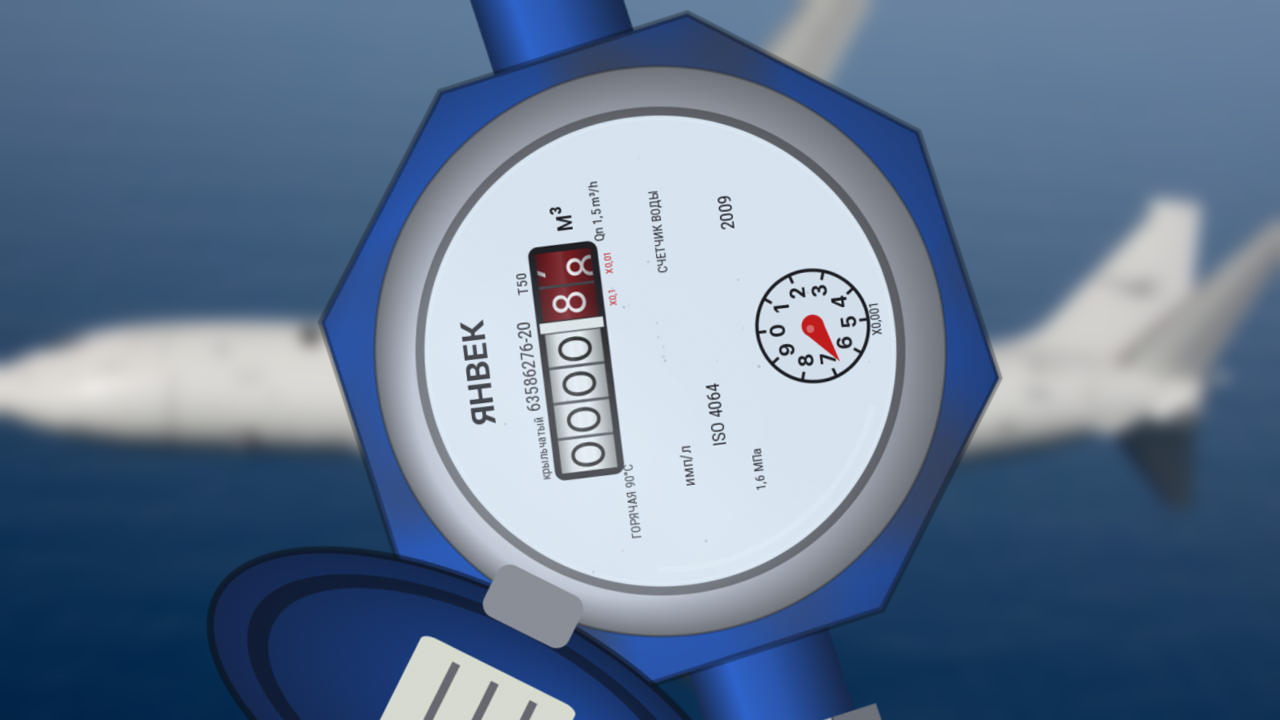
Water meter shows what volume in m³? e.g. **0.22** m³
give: **0.876** m³
